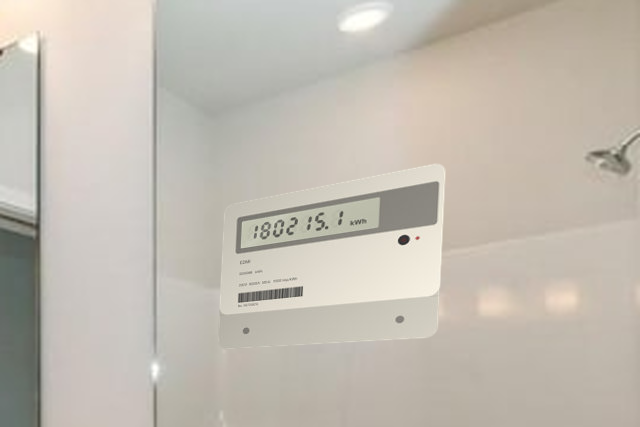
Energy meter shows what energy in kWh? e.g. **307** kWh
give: **180215.1** kWh
